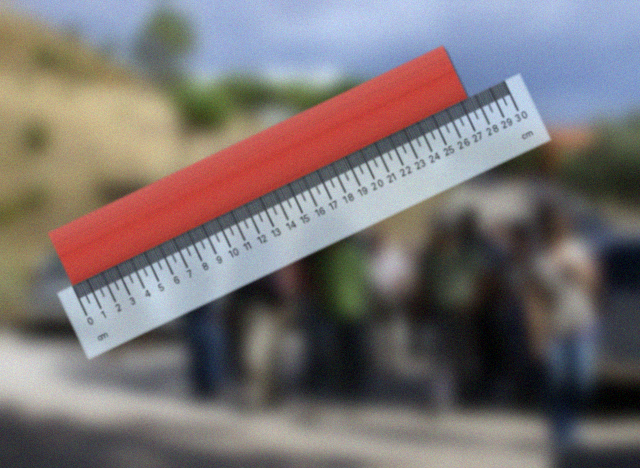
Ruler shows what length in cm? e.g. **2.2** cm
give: **27.5** cm
